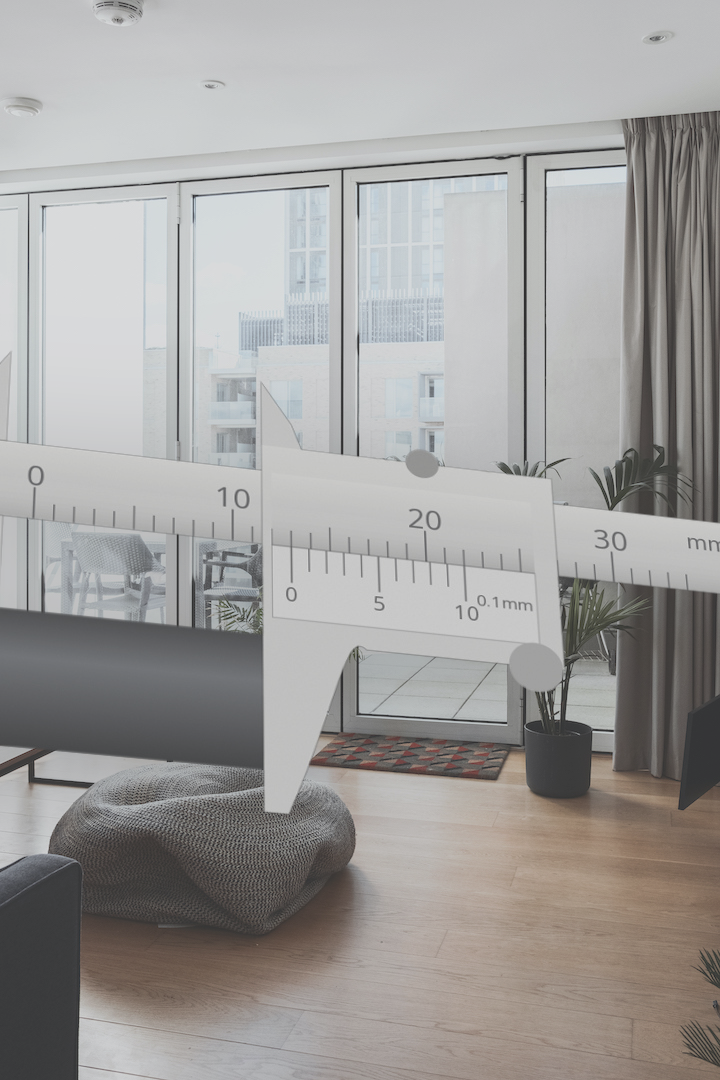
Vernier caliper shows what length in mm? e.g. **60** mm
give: **13.0** mm
